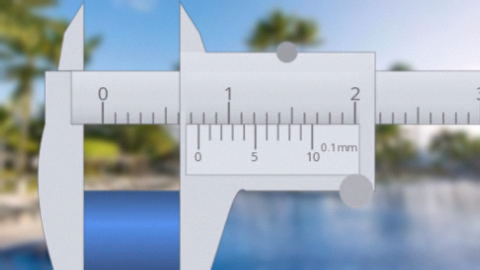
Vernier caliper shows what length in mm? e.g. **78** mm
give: **7.6** mm
